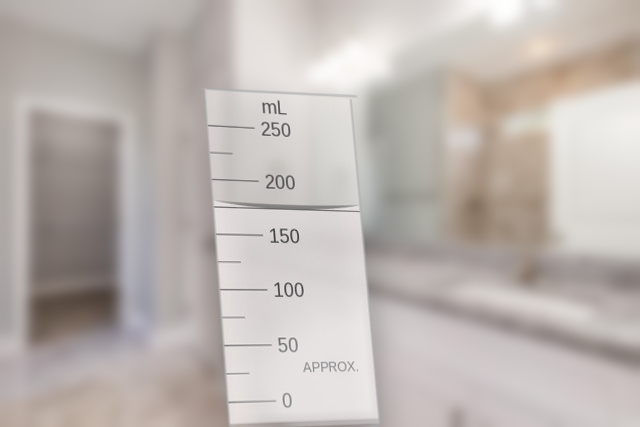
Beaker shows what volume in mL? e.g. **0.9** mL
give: **175** mL
